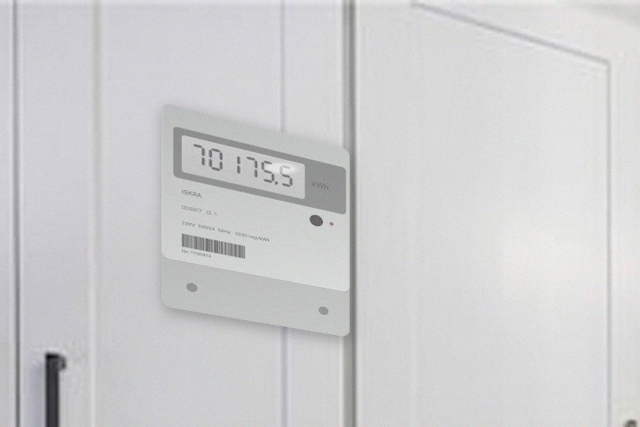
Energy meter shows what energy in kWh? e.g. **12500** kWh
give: **70175.5** kWh
